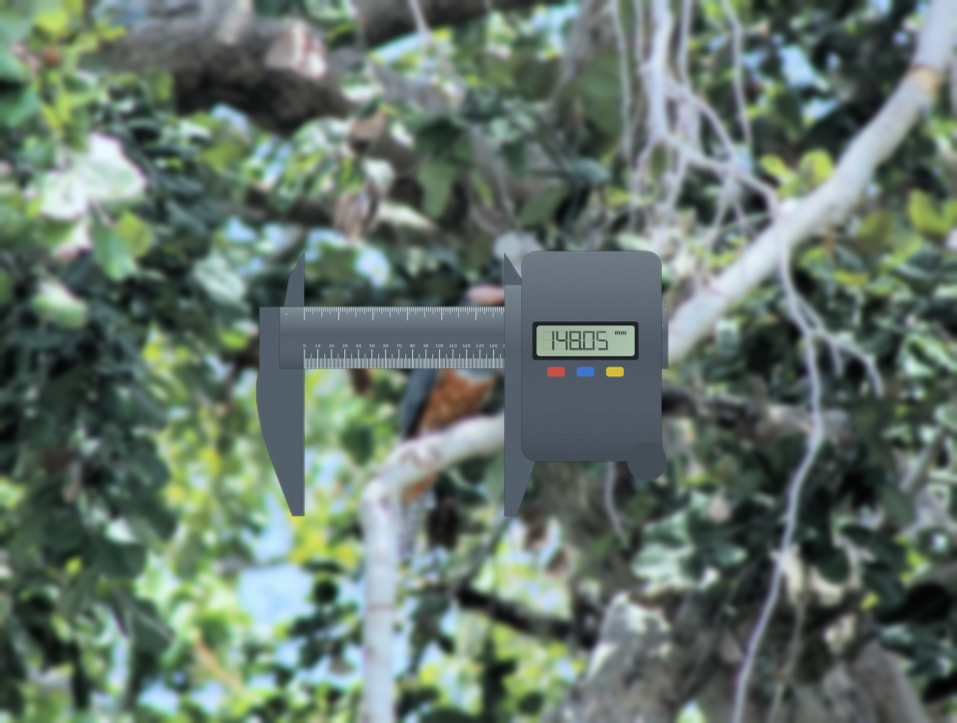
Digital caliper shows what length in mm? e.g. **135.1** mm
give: **148.05** mm
